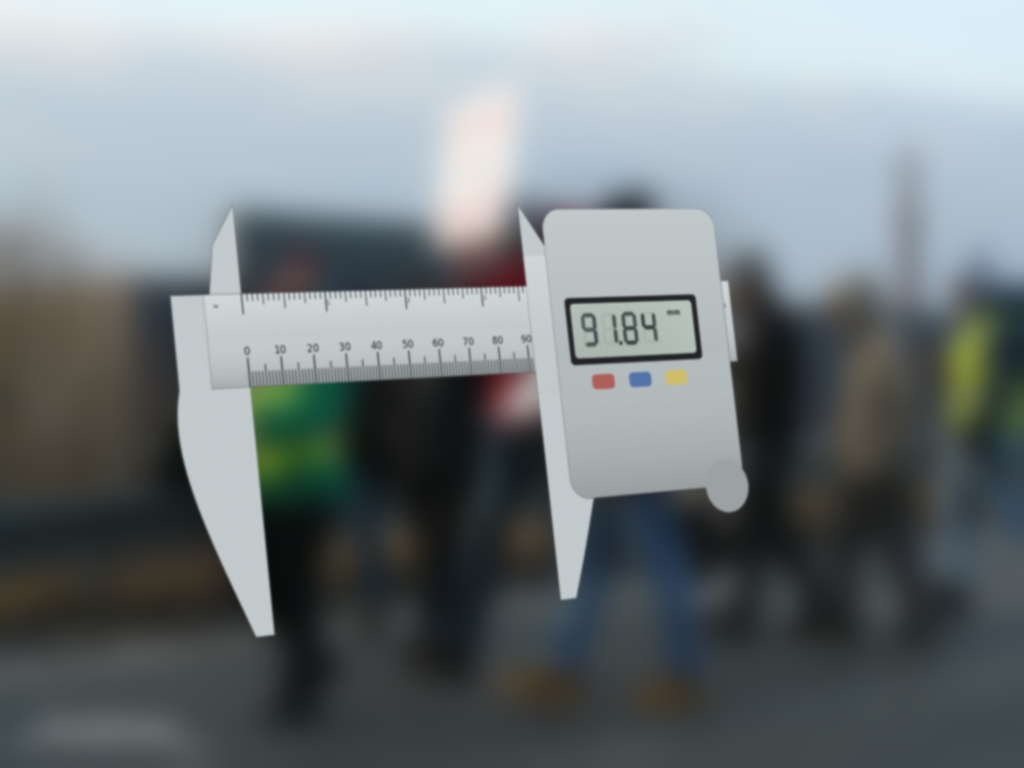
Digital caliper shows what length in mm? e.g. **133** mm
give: **91.84** mm
